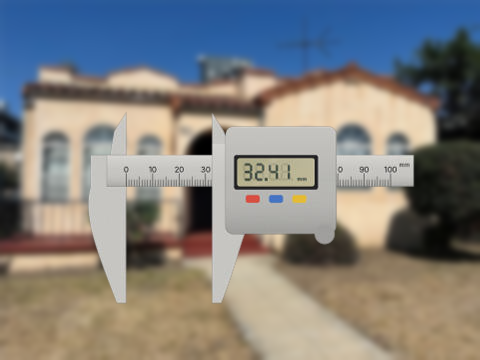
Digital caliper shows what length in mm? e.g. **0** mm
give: **32.41** mm
